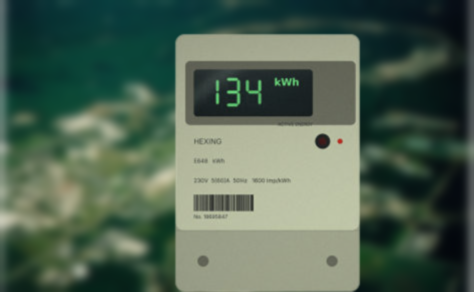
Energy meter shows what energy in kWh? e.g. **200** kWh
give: **134** kWh
